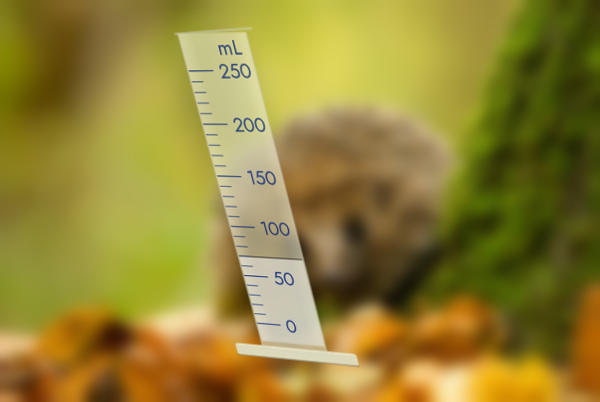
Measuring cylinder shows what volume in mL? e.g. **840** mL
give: **70** mL
